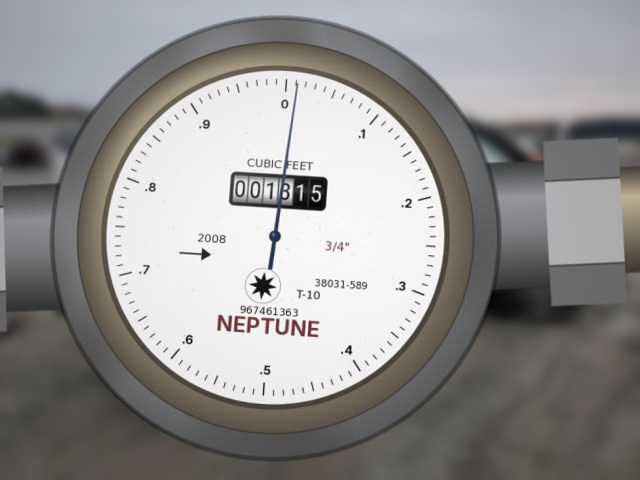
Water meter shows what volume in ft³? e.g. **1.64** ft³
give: **1315.01** ft³
